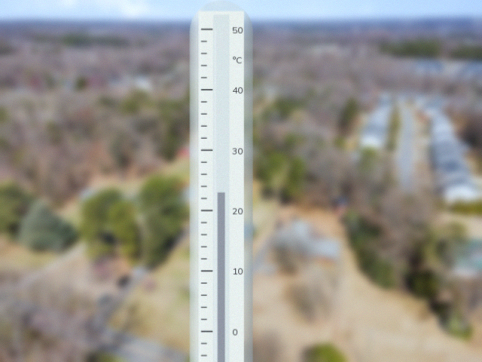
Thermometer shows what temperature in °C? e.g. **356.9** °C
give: **23** °C
